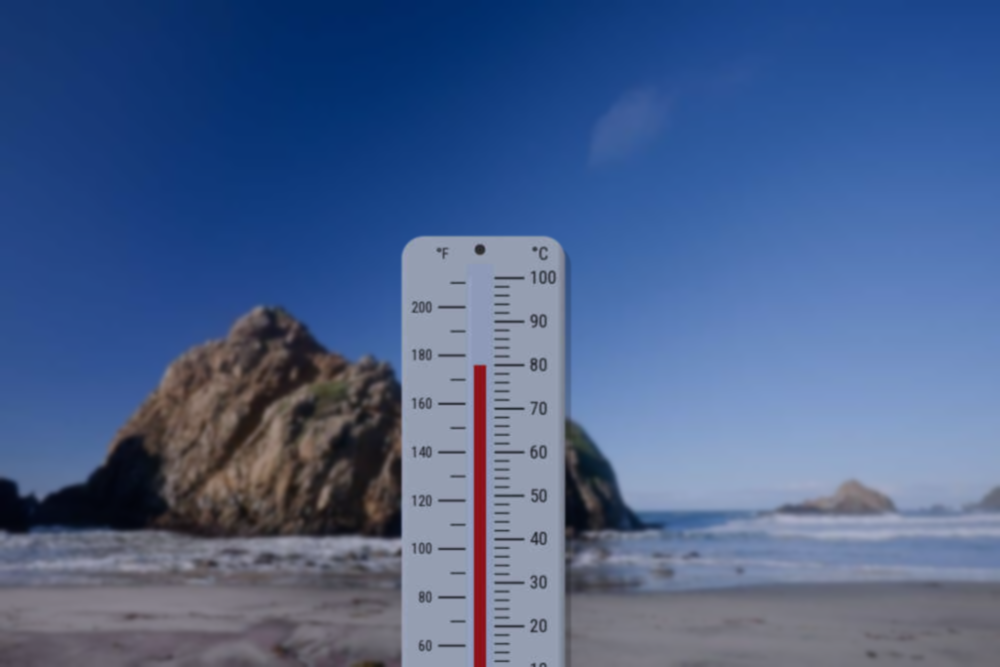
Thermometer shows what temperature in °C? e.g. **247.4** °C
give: **80** °C
